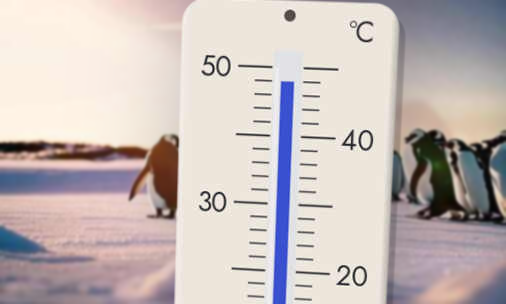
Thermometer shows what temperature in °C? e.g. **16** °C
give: **48** °C
